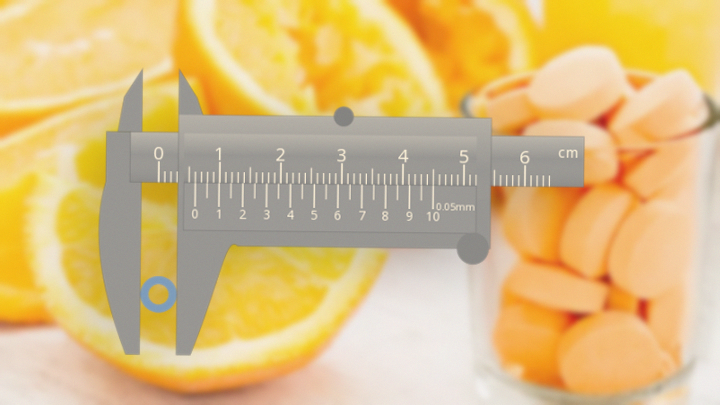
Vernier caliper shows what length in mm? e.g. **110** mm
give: **6.0** mm
